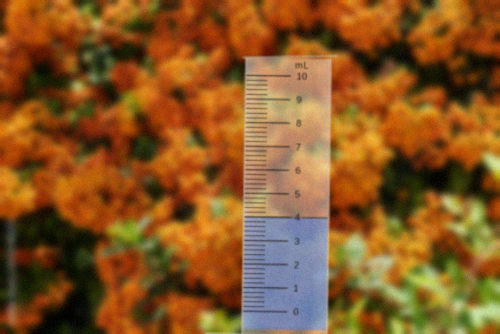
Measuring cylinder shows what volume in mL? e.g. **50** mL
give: **4** mL
